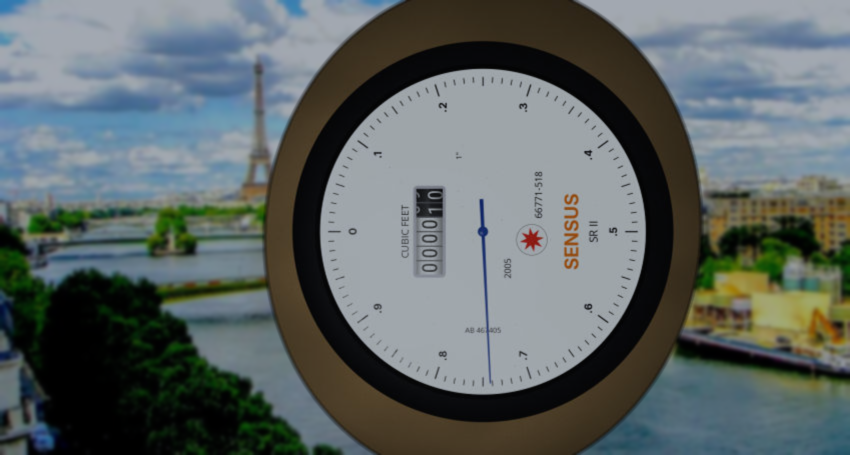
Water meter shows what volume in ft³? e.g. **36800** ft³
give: **9.74** ft³
